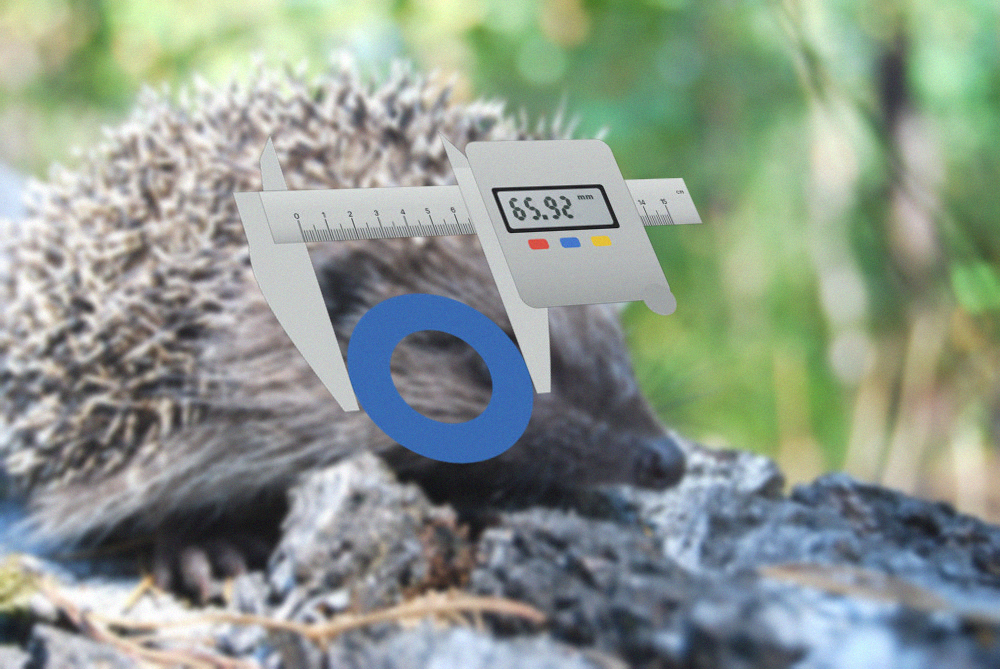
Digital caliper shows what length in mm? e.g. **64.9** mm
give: **65.92** mm
